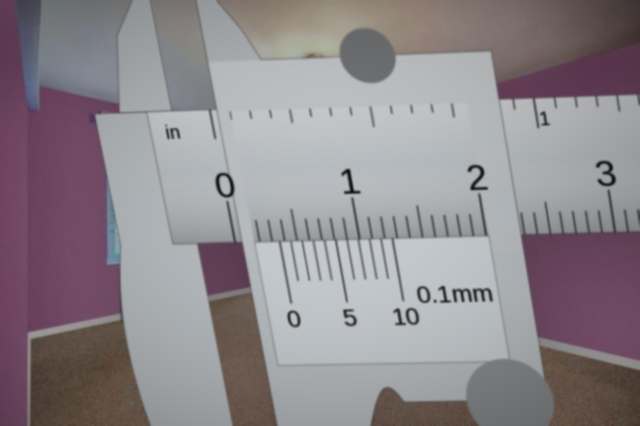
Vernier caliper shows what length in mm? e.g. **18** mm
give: **3.6** mm
